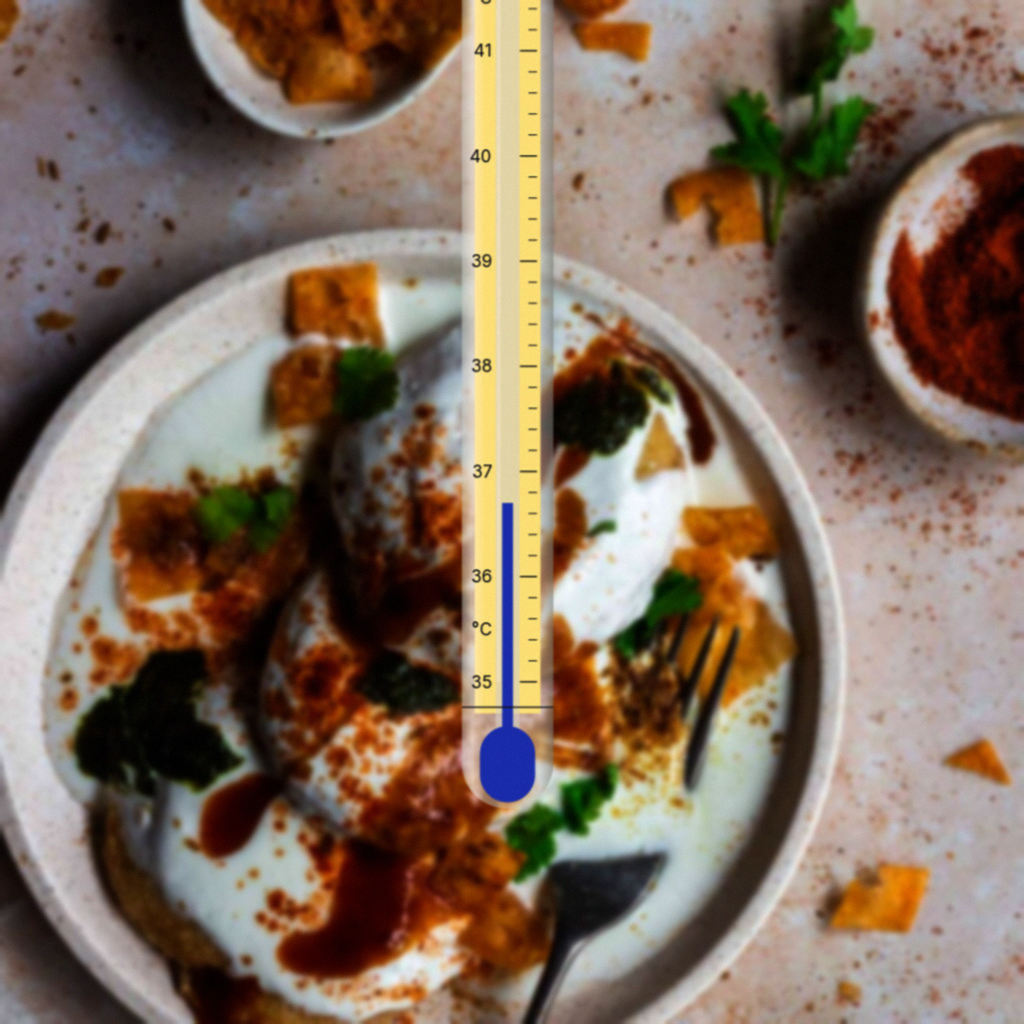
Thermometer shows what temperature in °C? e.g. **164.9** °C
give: **36.7** °C
